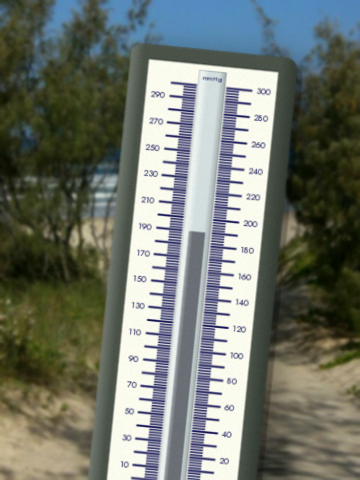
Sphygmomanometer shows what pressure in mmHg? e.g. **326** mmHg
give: **190** mmHg
